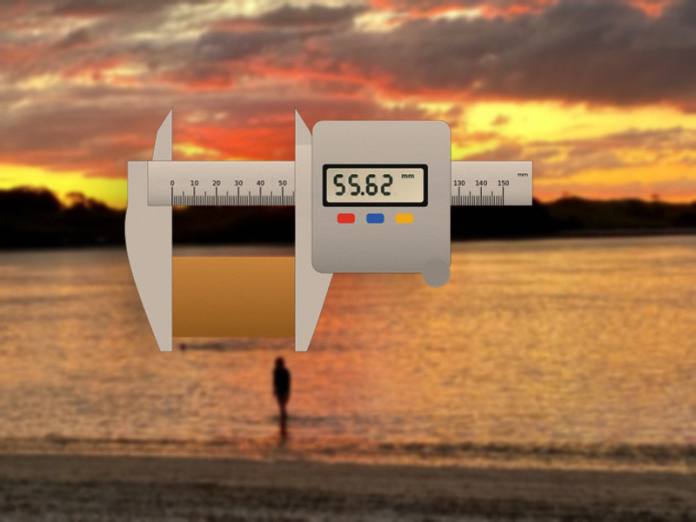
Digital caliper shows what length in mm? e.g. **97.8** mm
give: **55.62** mm
